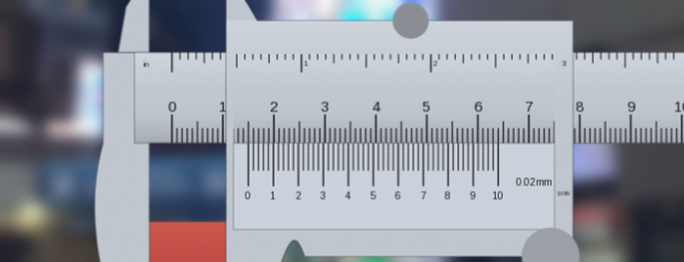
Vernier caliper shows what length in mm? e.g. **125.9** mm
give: **15.0** mm
